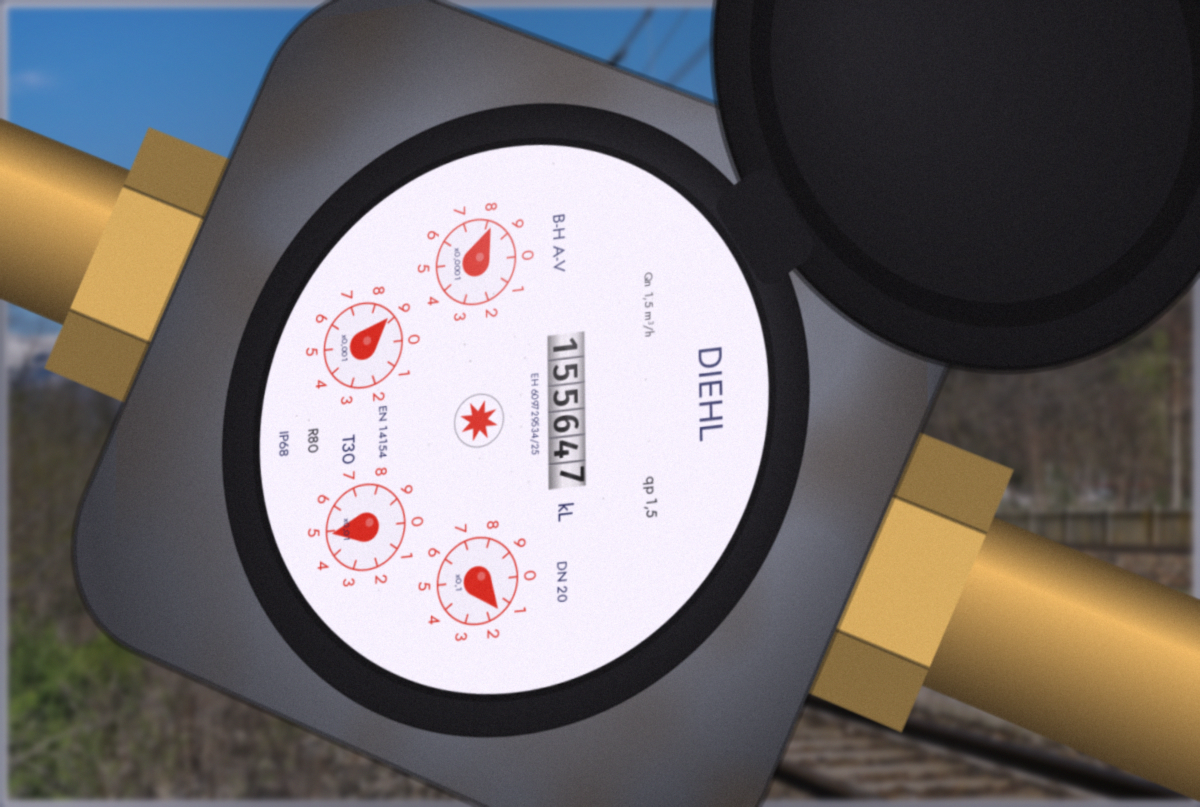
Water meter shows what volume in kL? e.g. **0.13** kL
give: **155647.1488** kL
